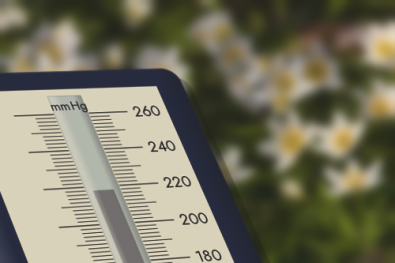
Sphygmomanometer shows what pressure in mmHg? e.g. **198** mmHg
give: **218** mmHg
